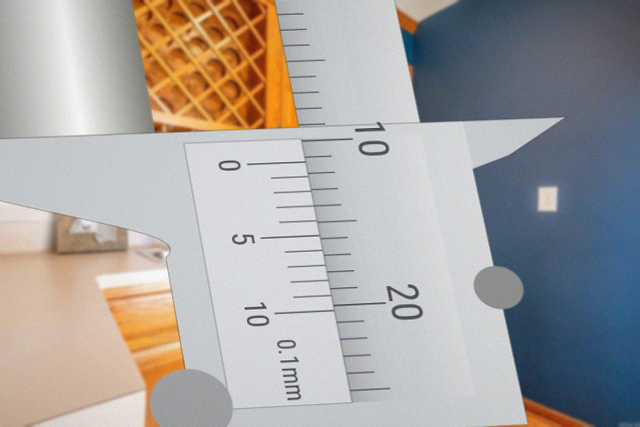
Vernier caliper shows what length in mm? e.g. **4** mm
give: **11.3** mm
